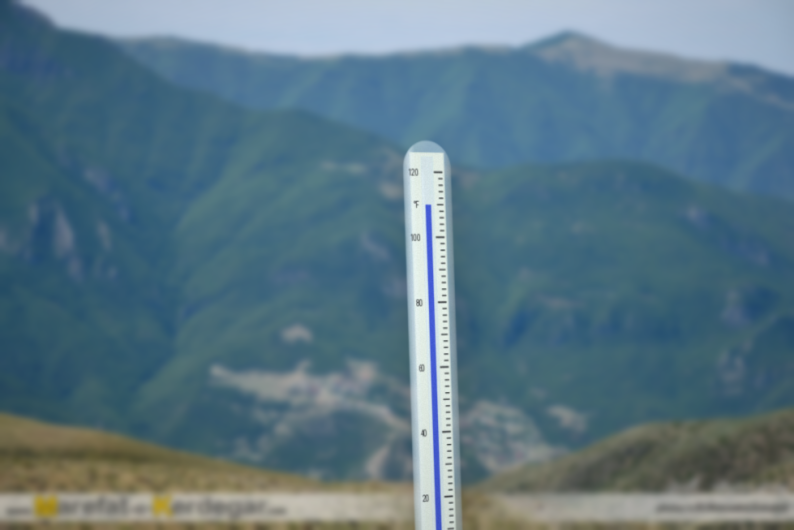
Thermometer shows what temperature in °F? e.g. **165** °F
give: **110** °F
